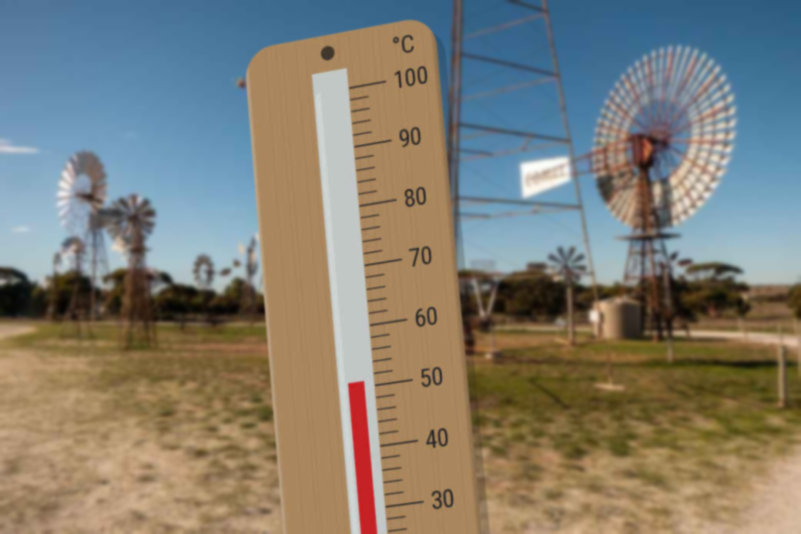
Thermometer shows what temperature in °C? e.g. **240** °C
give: **51** °C
